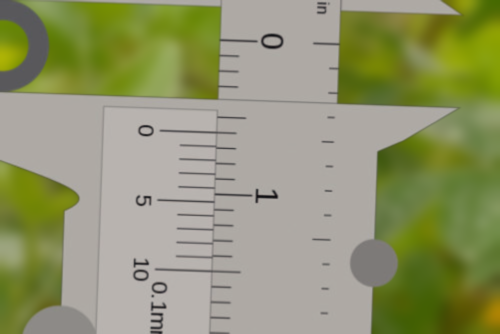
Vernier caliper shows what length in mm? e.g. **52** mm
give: **6.0** mm
